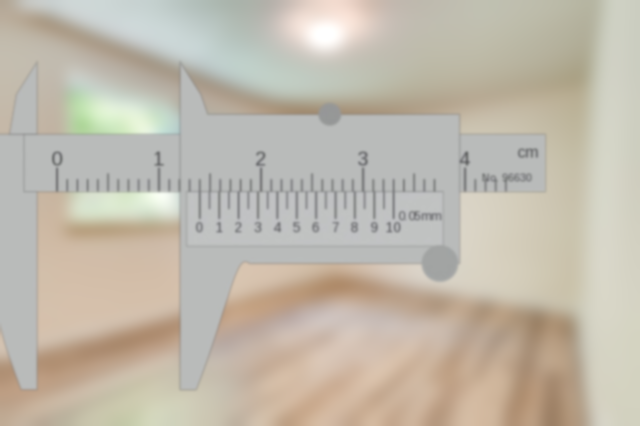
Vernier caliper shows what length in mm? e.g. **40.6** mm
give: **14.0** mm
